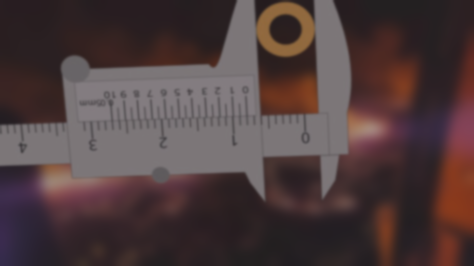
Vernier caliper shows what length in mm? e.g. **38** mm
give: **8.0** mm
